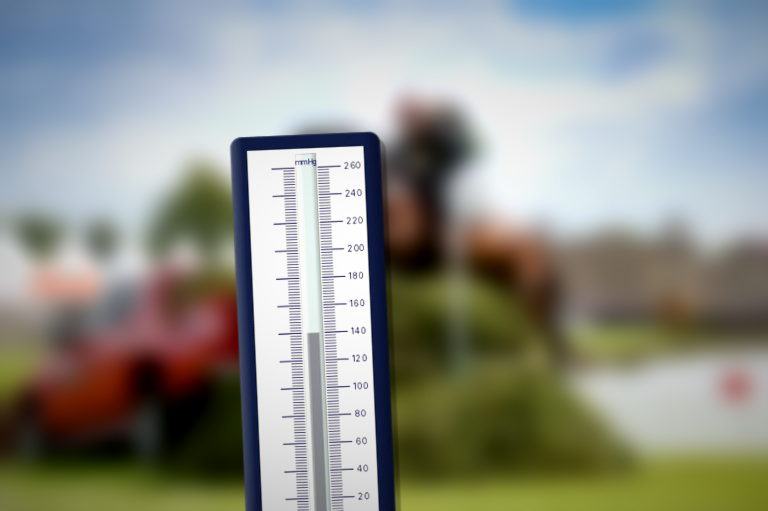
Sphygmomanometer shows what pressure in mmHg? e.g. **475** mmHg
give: **140** mmHg
